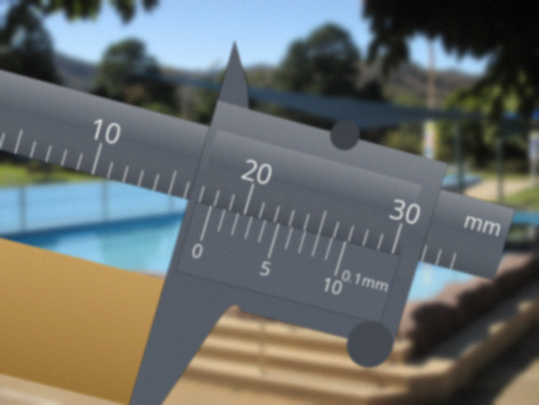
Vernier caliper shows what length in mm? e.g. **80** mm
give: **17.8** mm
